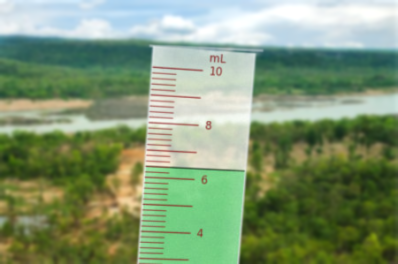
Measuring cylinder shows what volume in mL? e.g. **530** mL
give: **6.4** mL
